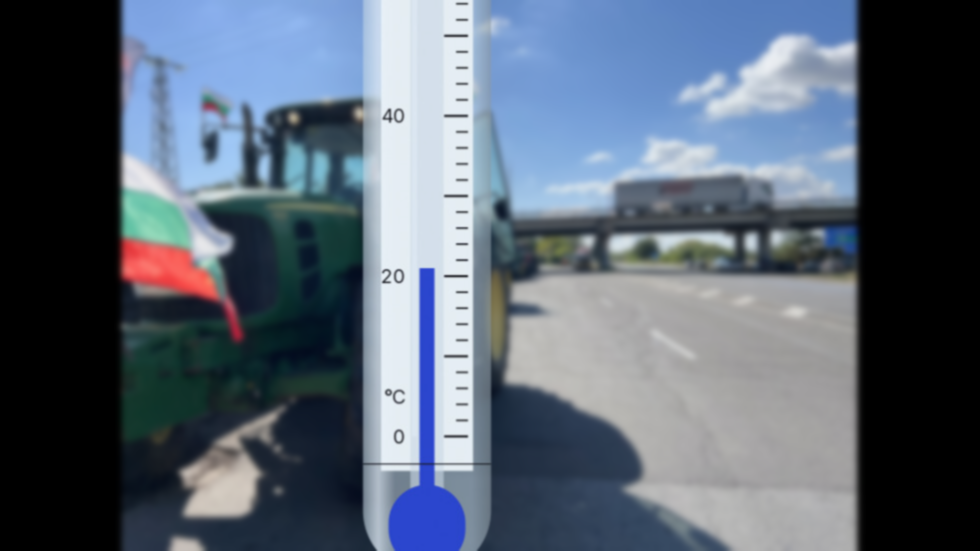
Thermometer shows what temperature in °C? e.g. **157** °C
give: **21** °C
